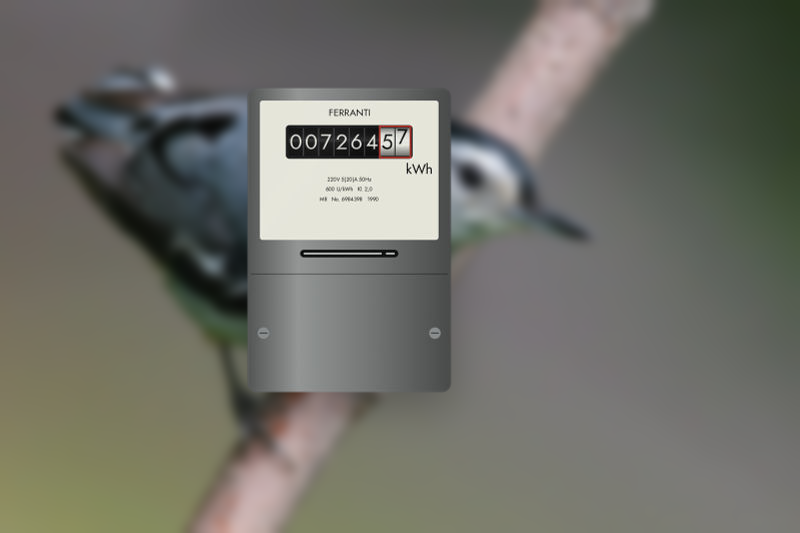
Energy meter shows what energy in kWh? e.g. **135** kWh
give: **7264.57** kWh
